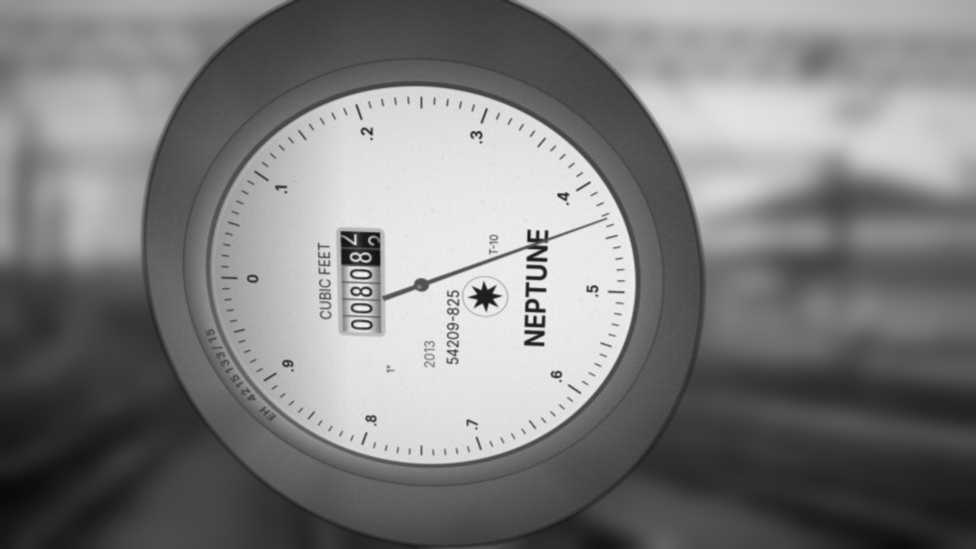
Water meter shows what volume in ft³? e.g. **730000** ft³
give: **8082.43** ft³
